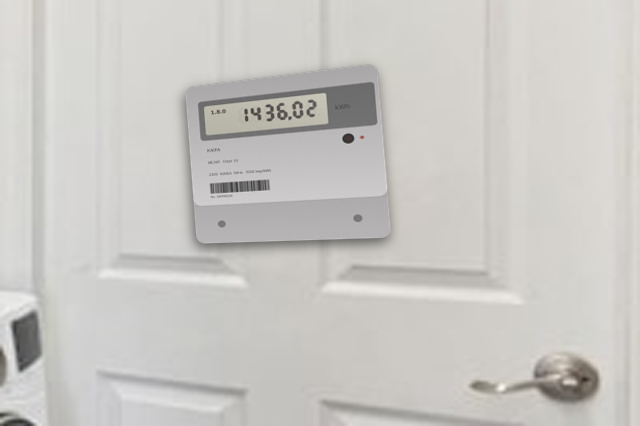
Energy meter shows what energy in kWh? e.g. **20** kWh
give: **1436.02** kWh
